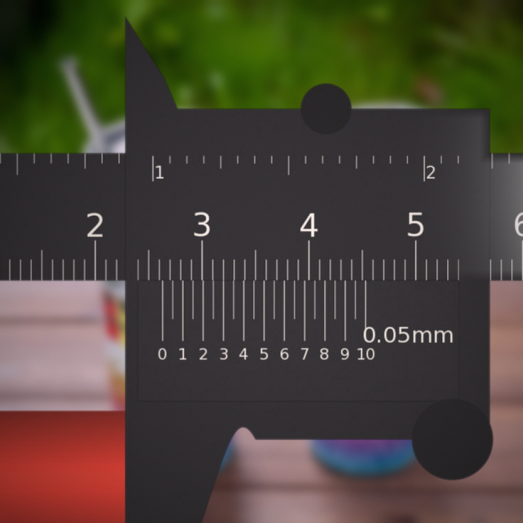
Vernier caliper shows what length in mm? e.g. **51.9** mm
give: **26.3** mm
